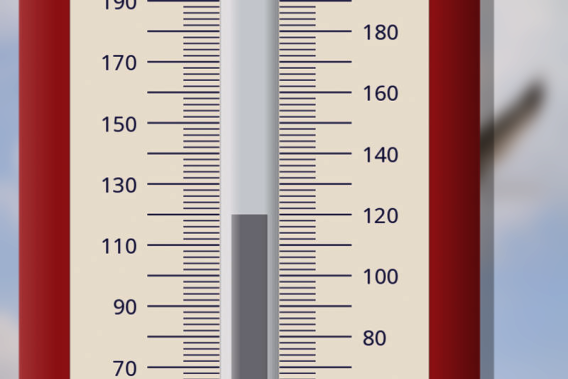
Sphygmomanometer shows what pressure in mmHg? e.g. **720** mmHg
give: **120** mmHg
